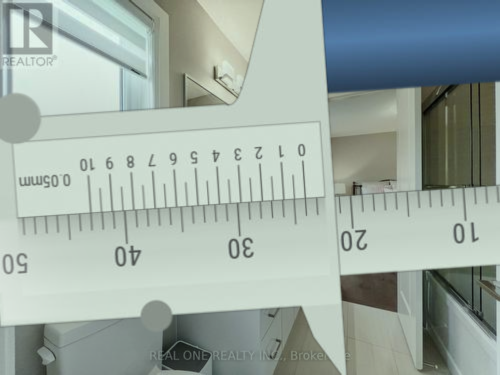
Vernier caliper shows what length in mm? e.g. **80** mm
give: **24.0** mm
